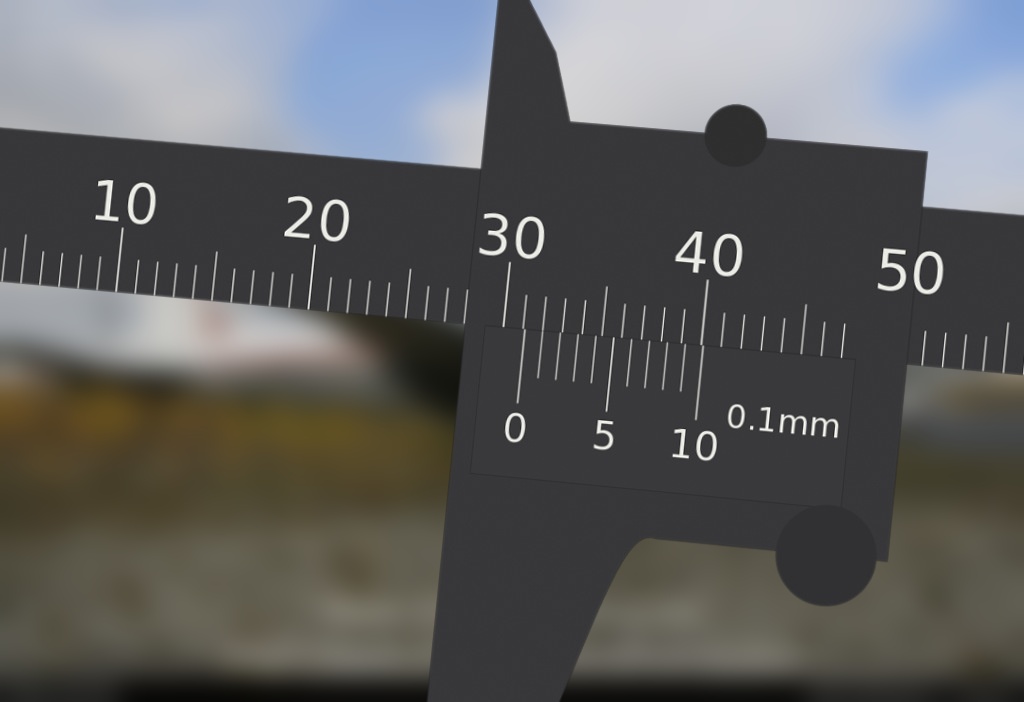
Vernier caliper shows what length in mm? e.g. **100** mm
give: **31.1** mm
